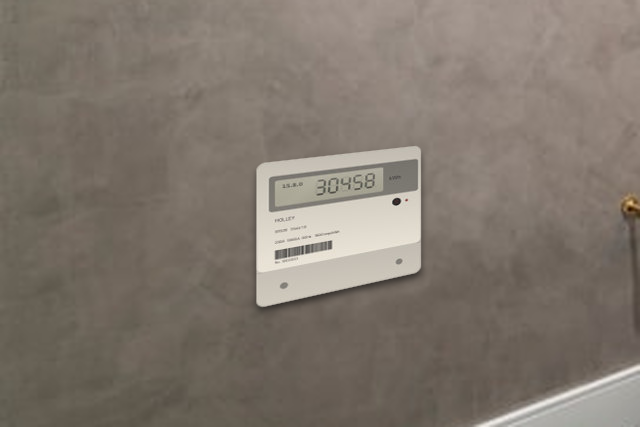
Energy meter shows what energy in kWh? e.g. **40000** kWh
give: **30458** kWh
